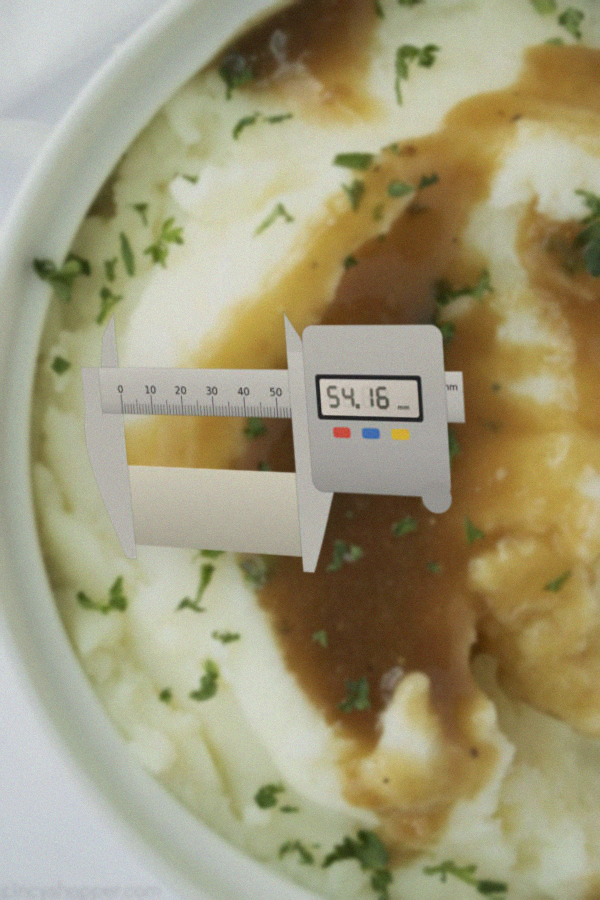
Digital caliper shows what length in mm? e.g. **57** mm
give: **54.16** mm
